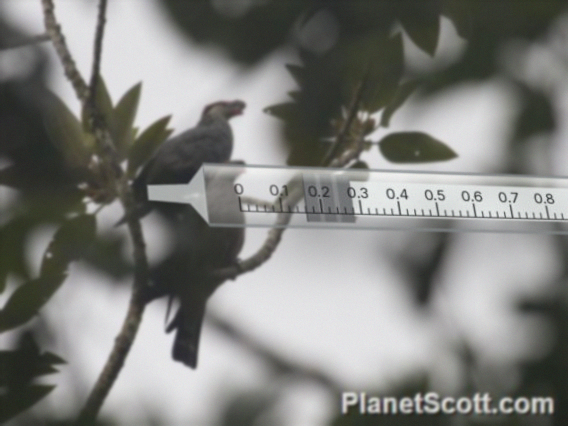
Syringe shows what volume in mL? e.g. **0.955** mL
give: **0.16** mL
